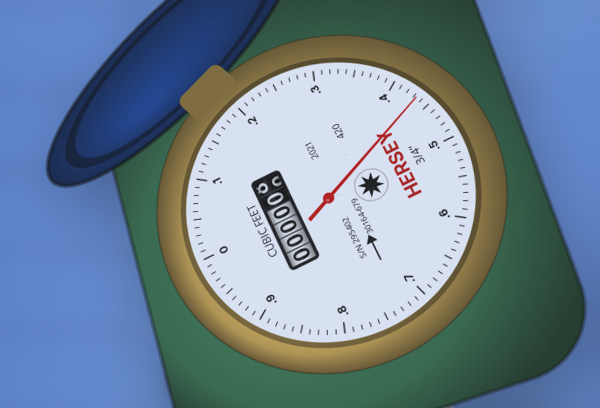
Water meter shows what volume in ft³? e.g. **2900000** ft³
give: **8.43** ft³
